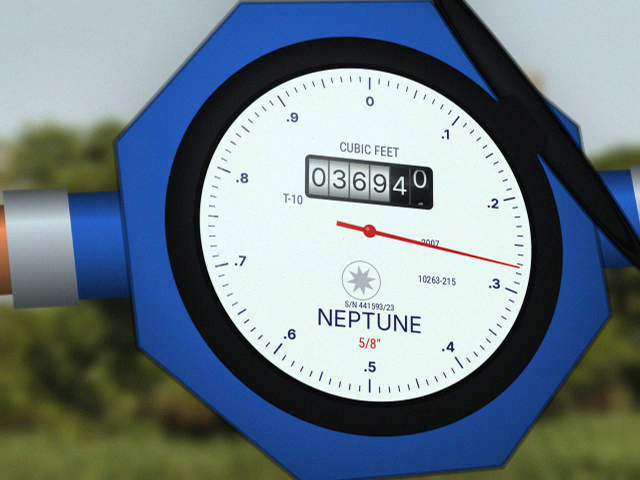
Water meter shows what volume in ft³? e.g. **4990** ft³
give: **36940.27** ft³
